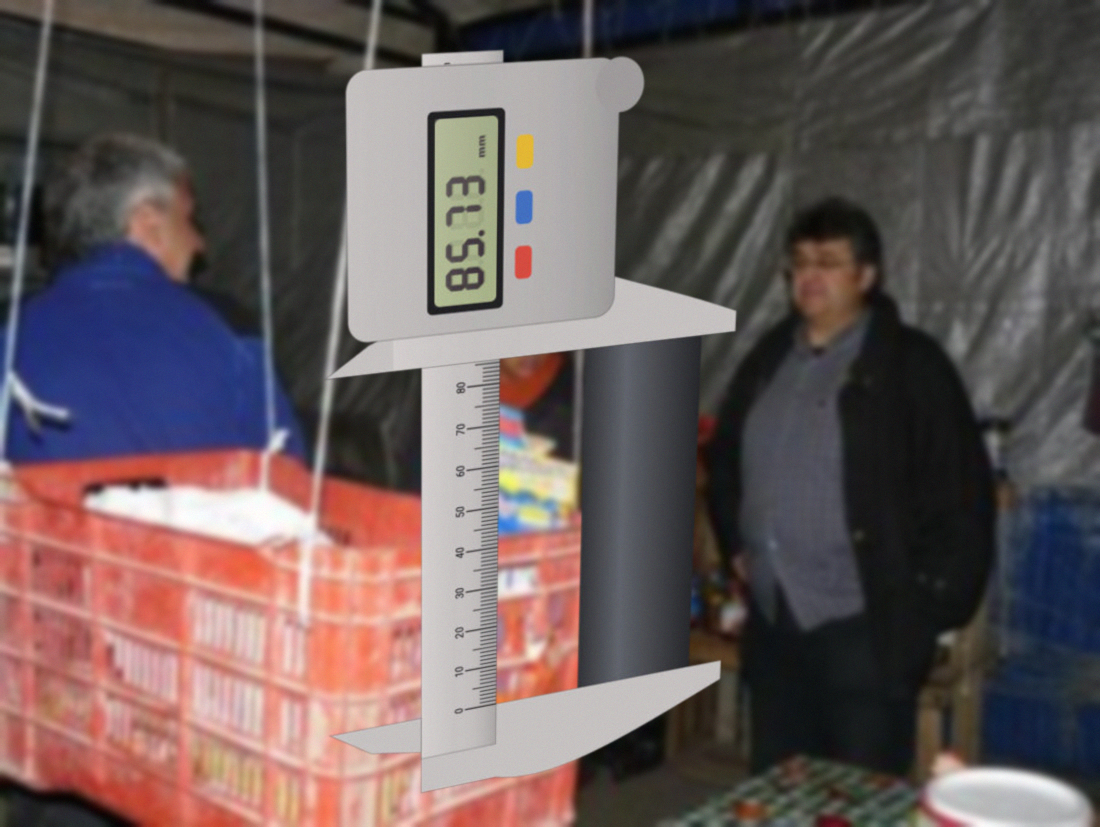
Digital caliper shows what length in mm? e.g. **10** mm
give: **85.73** mm
